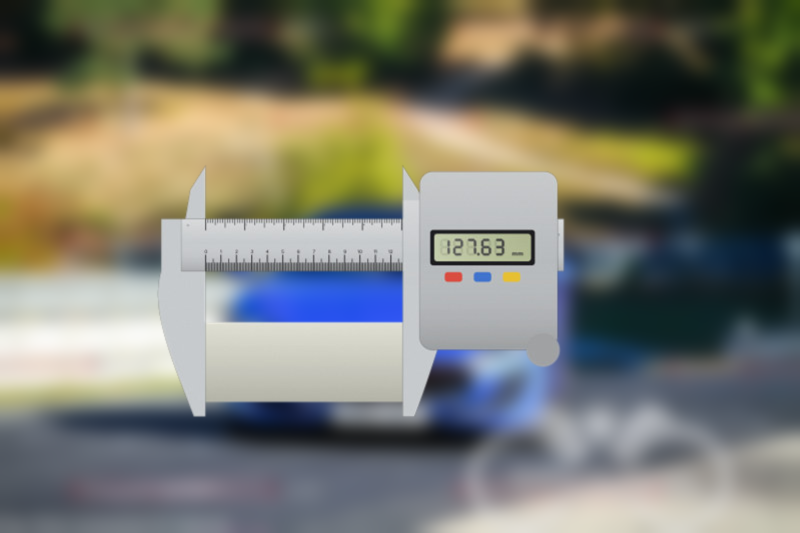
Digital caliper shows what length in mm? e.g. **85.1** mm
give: **127.63** mm
